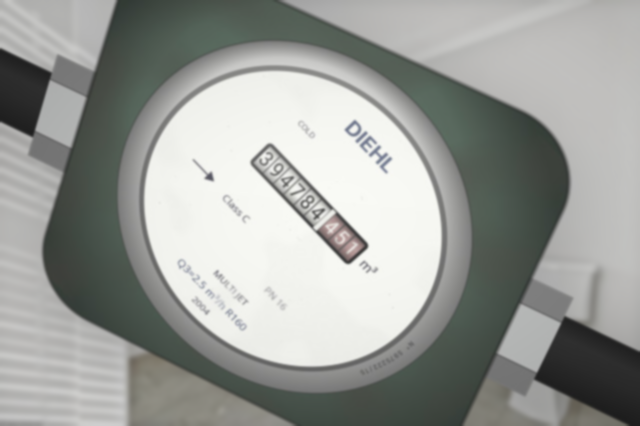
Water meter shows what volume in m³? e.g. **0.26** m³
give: **394784.451** m³
